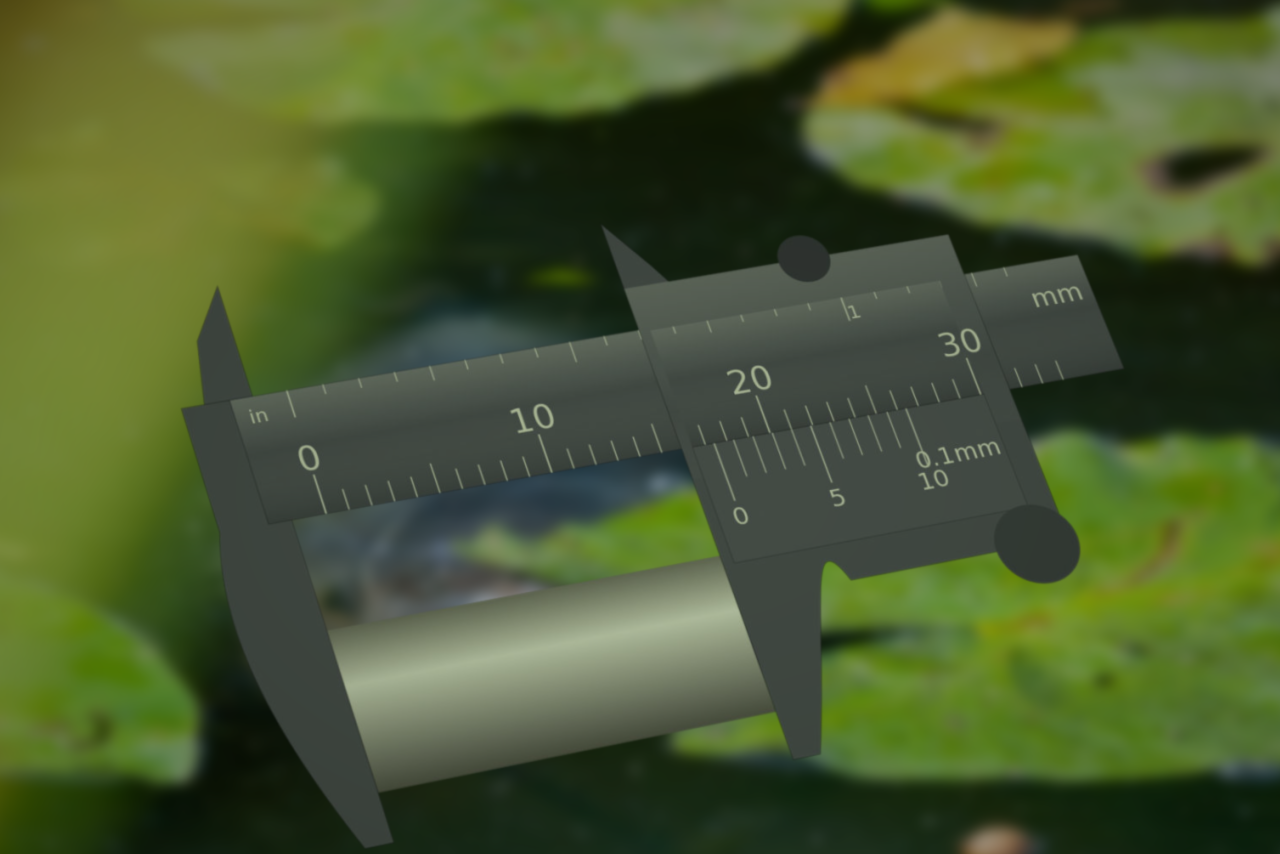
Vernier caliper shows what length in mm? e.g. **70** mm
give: **17.4** mm
